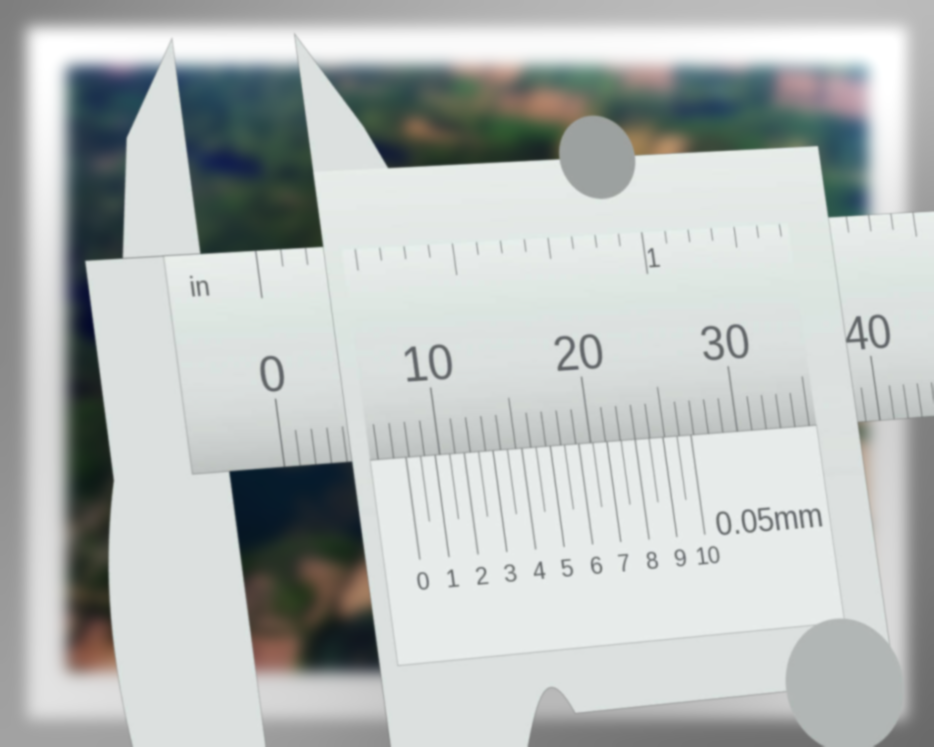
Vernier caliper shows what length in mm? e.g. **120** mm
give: **7.8** mm
